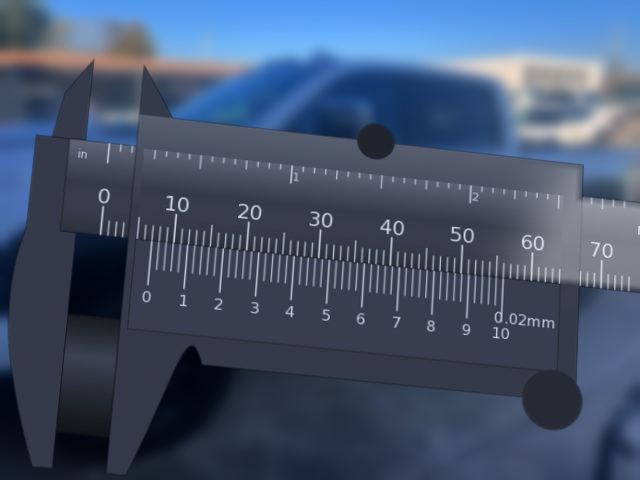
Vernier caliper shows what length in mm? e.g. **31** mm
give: **7.0** mm
